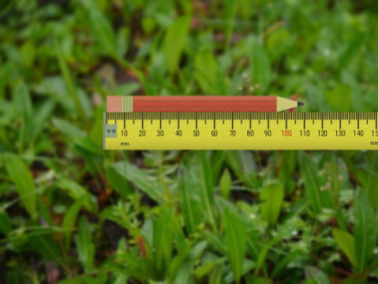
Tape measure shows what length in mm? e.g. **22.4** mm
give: **110** mm
